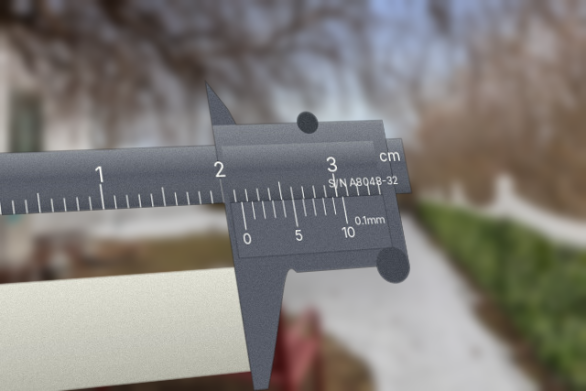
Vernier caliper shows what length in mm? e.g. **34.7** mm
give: **21.5** mm
